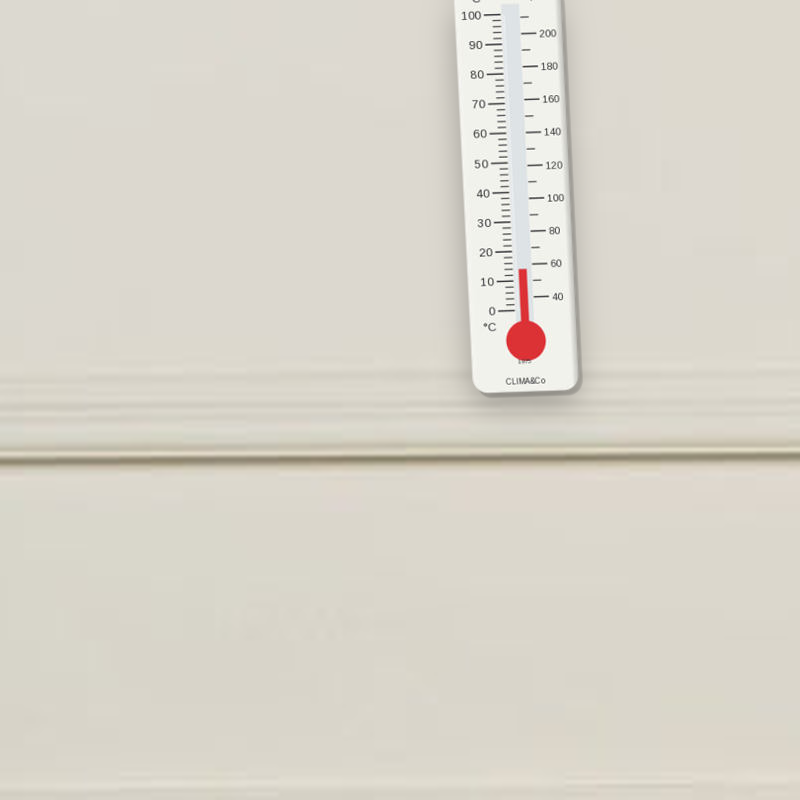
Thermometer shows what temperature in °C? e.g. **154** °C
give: **14** °C
